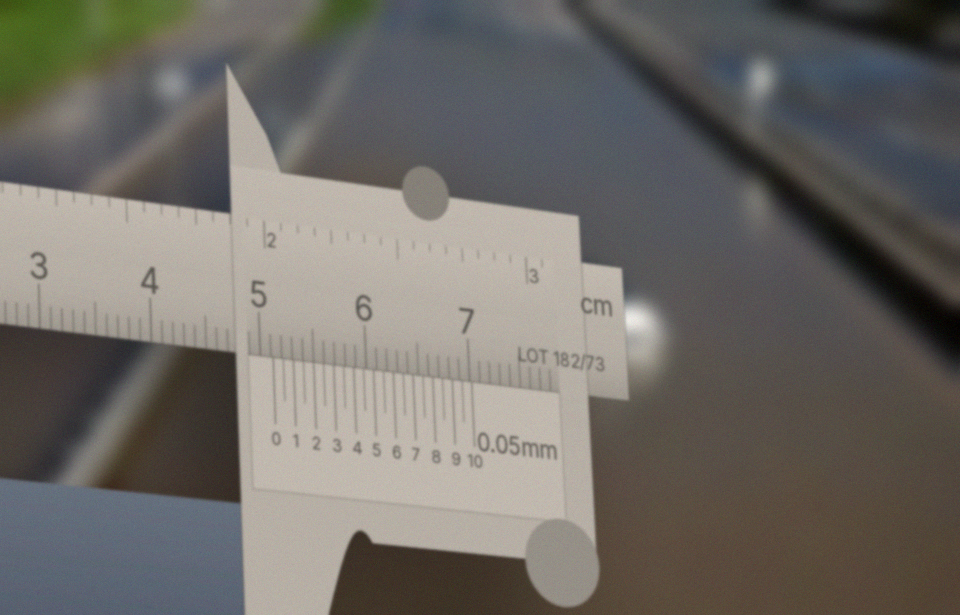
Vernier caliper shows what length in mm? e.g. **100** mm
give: **51.2** mm
